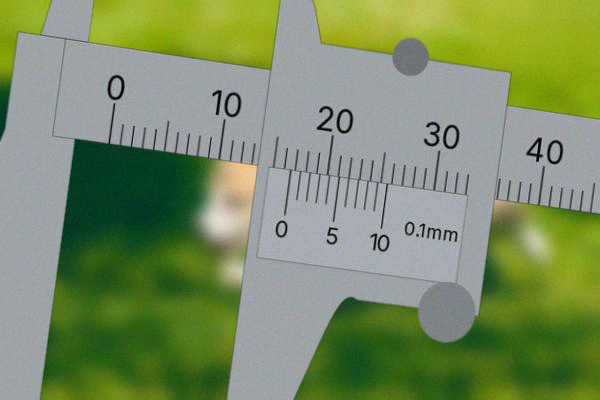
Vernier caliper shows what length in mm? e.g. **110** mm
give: **16.6** mm
